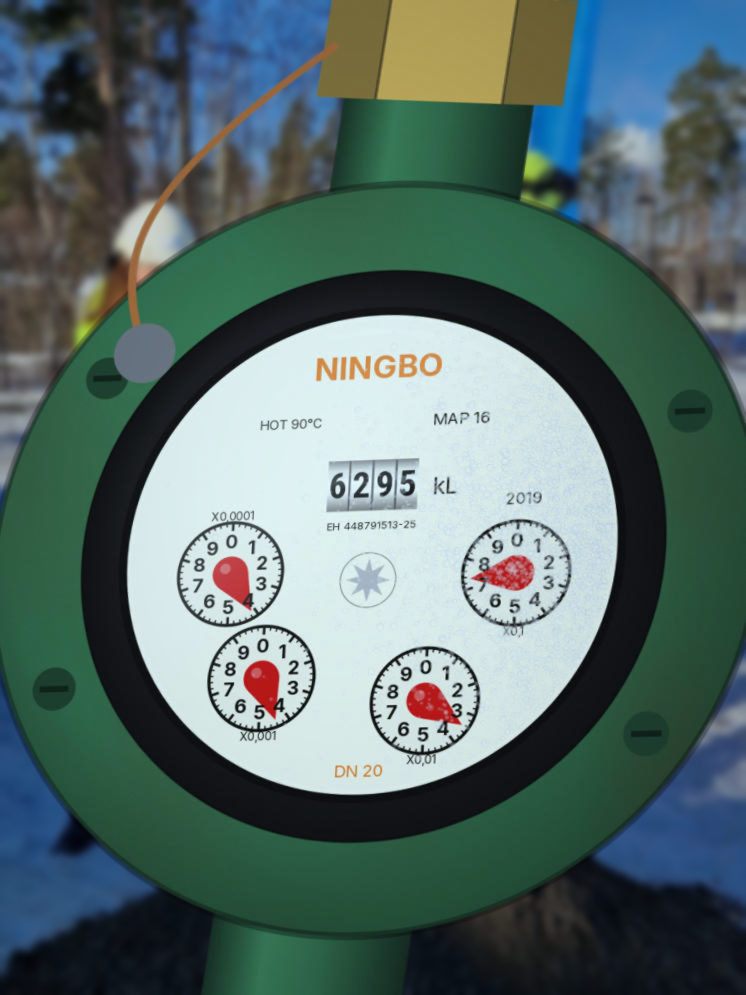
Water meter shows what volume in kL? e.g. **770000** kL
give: **6295.7344** kL
